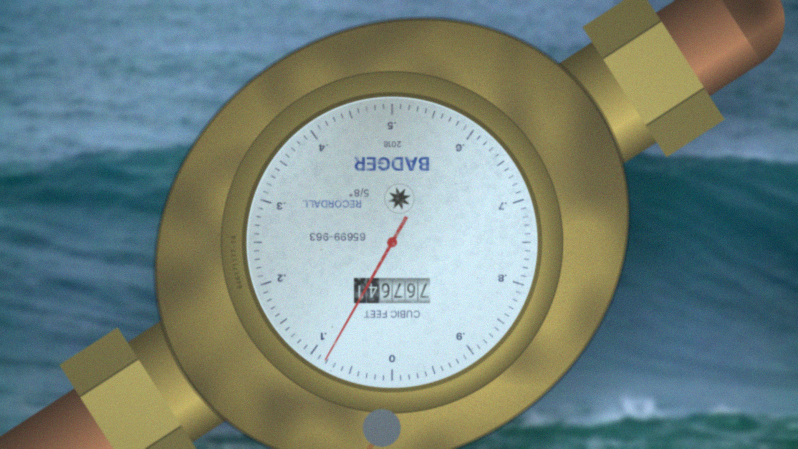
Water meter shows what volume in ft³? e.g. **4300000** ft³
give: **767641.08** ft³
